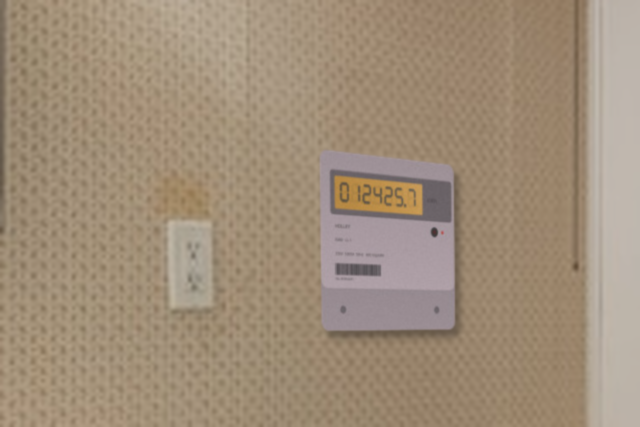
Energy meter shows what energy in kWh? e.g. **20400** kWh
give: **12425.7** kWh
